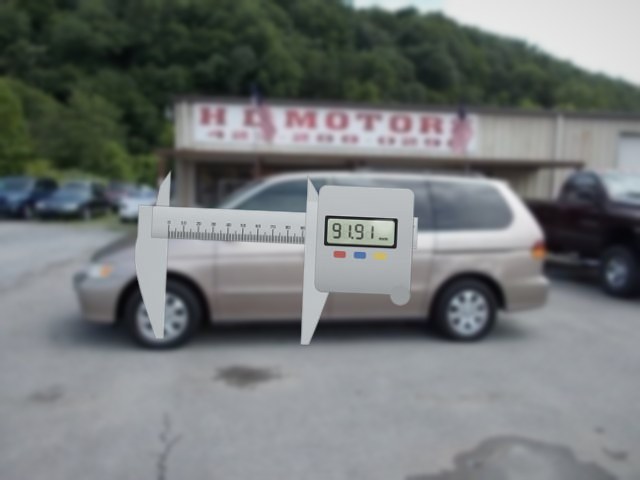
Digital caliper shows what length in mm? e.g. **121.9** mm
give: **91.91** mm
